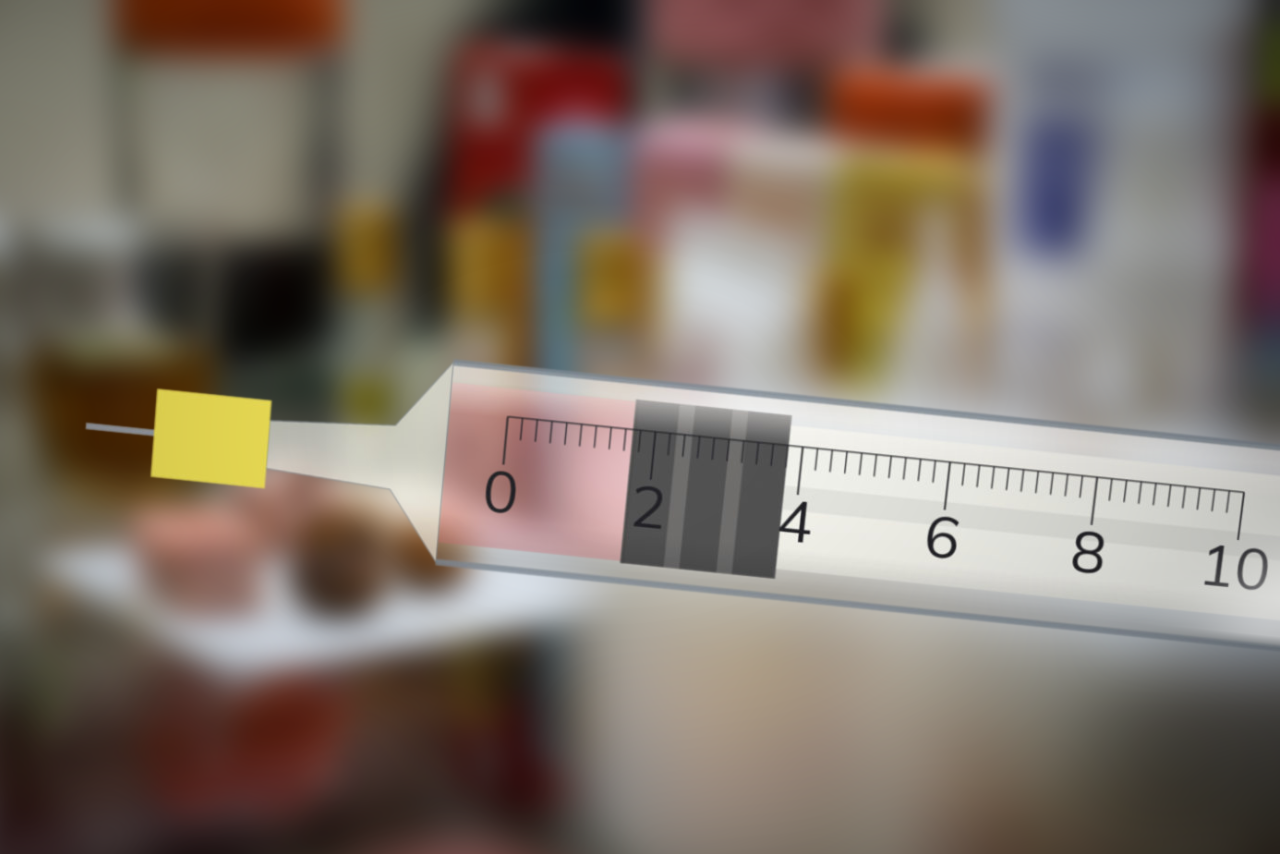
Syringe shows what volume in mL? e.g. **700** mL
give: **1.7** mL
